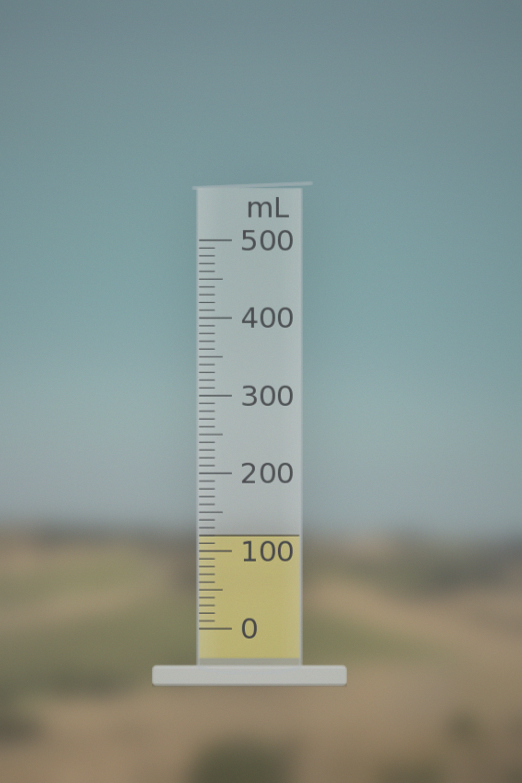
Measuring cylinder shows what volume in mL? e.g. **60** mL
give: **120** mL
